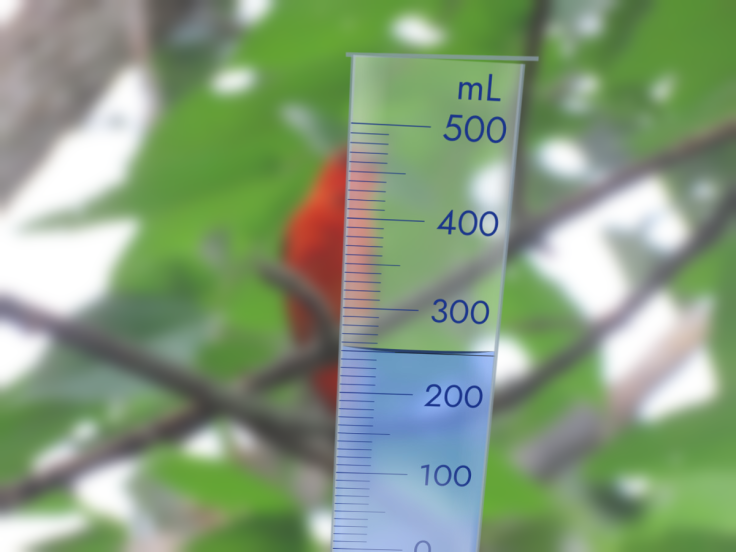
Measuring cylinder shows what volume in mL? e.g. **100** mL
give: **250** mL
